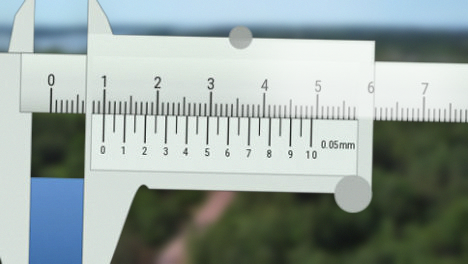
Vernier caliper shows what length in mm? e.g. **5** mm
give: **10.0** mm
